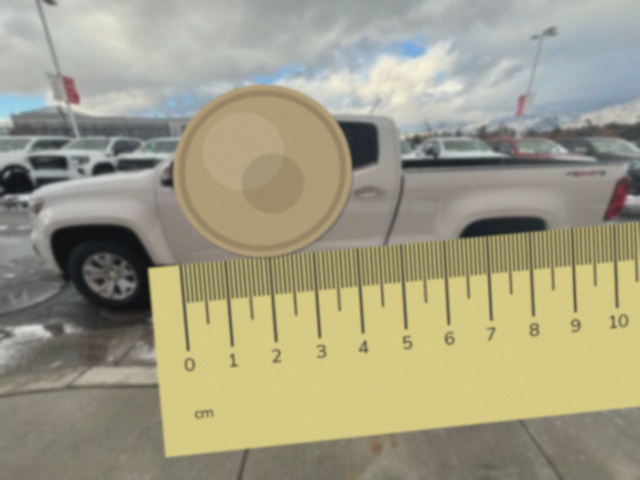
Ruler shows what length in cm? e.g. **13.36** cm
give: **4** cm
